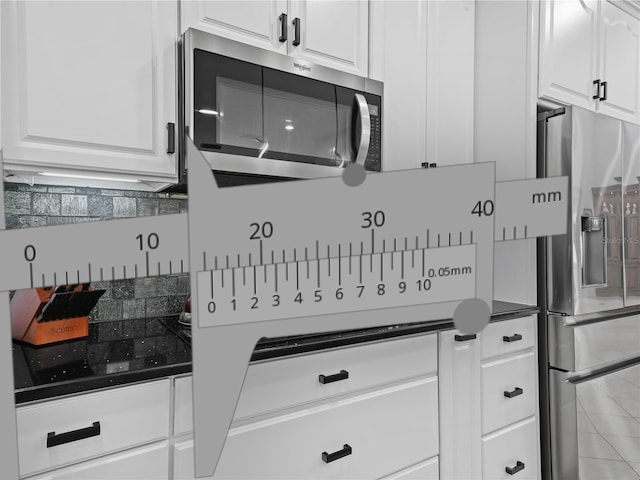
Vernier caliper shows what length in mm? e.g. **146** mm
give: **15.6** mm
